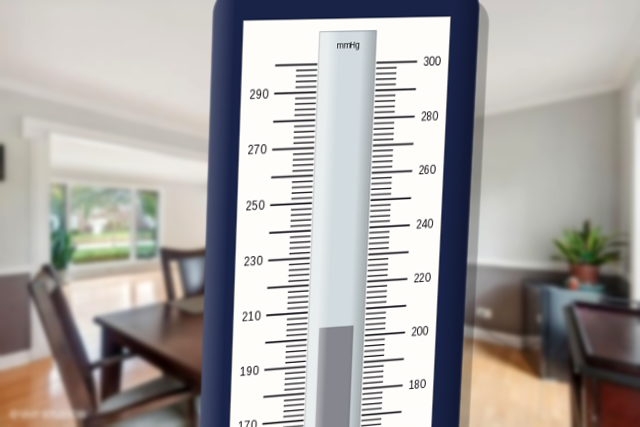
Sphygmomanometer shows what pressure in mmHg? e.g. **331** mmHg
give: **204** mmHg
